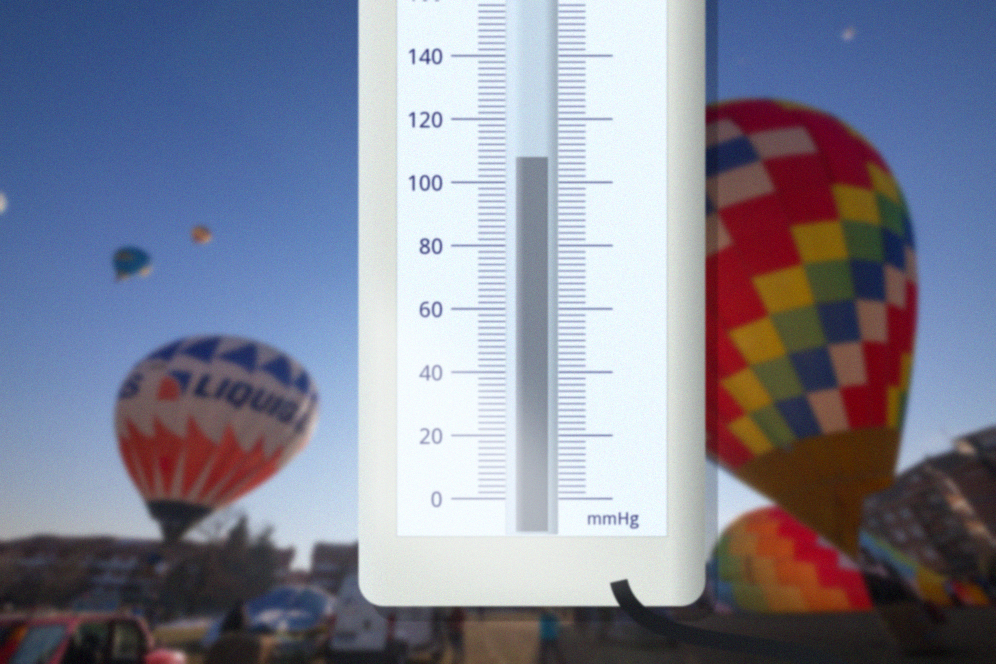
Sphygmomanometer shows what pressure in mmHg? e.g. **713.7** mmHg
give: **108** mmHg
